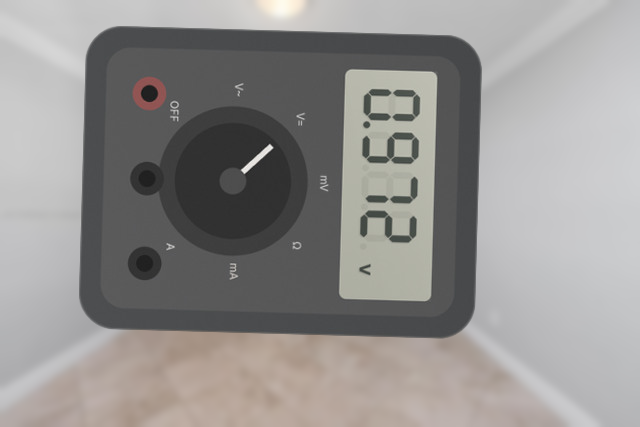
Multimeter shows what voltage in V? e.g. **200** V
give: **0.972** V
